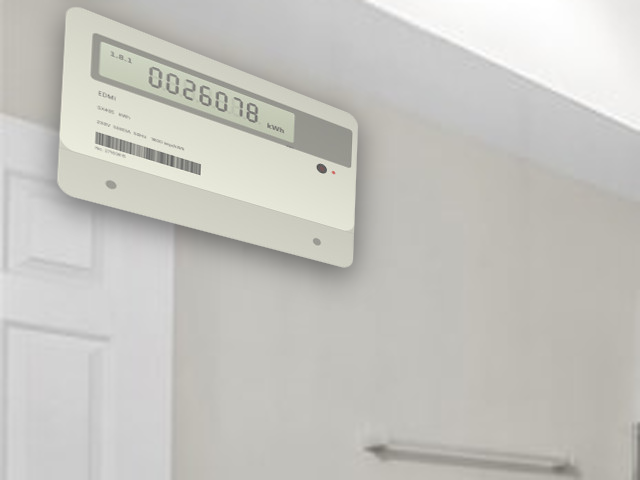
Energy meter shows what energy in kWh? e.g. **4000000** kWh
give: **26078** kWh
